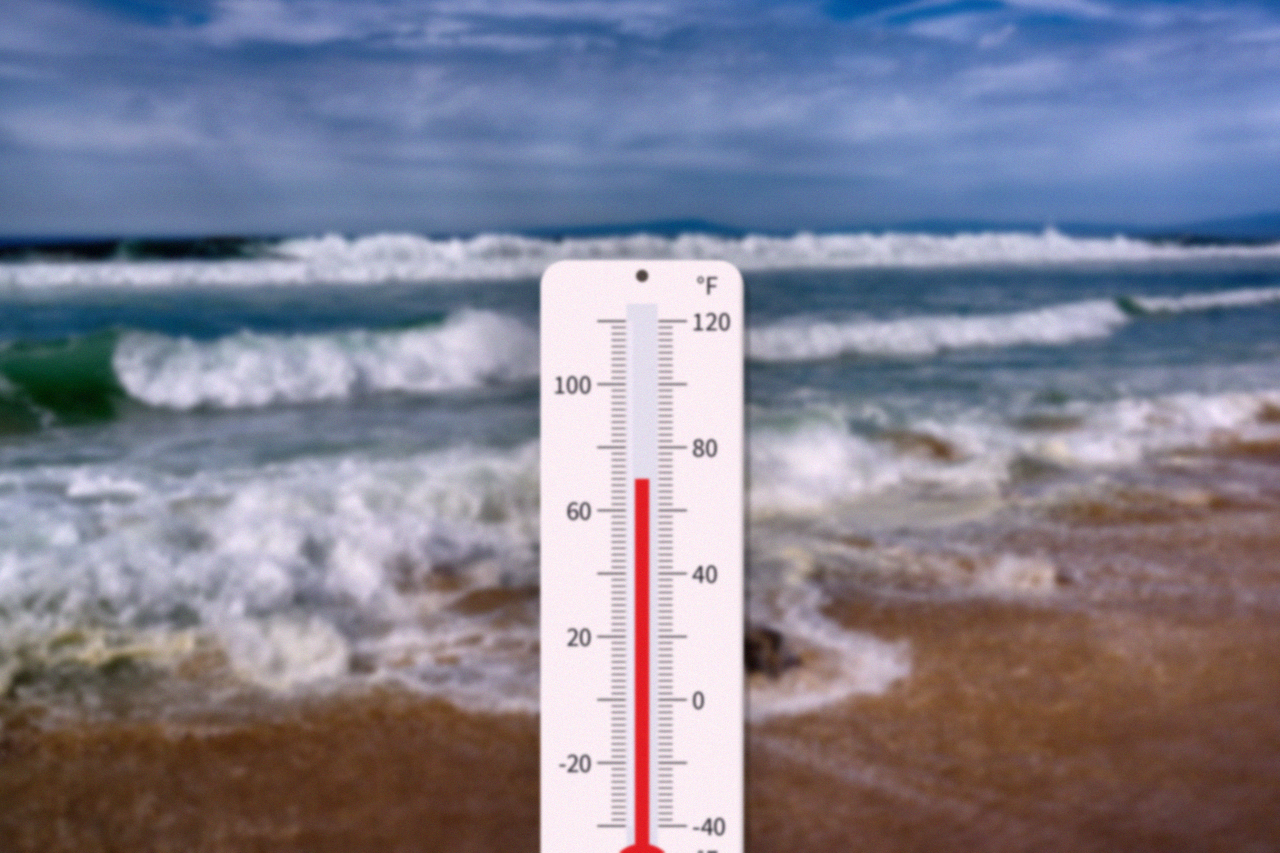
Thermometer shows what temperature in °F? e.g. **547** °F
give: **70** °F
